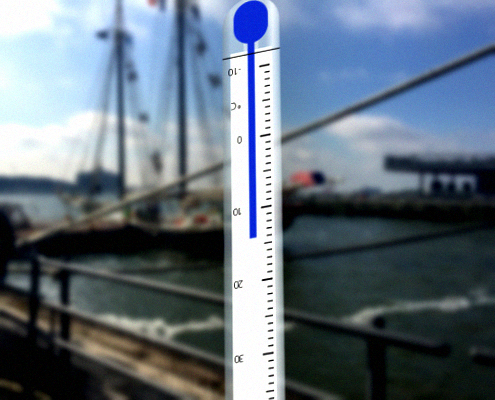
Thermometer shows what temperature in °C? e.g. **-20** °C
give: **14** °C
